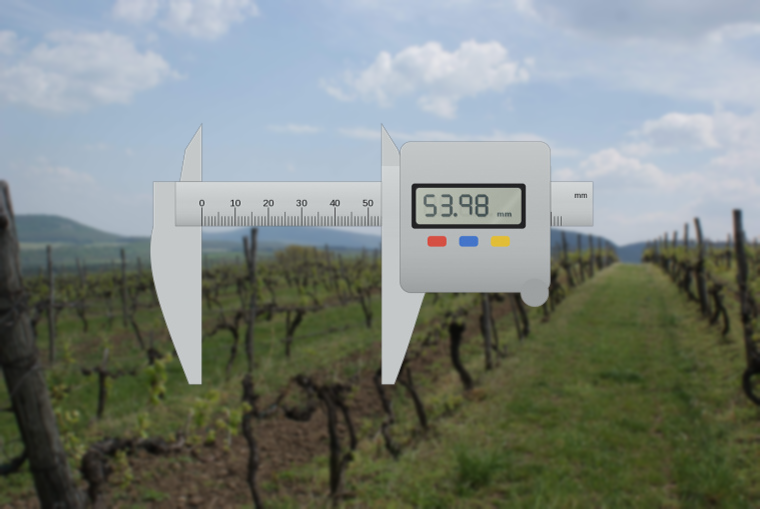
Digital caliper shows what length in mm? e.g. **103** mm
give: **53.98** mm
